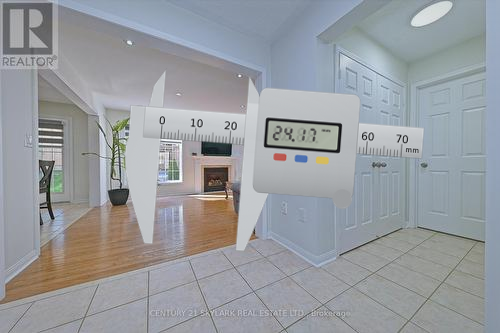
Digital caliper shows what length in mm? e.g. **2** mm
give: **24.17** mm
